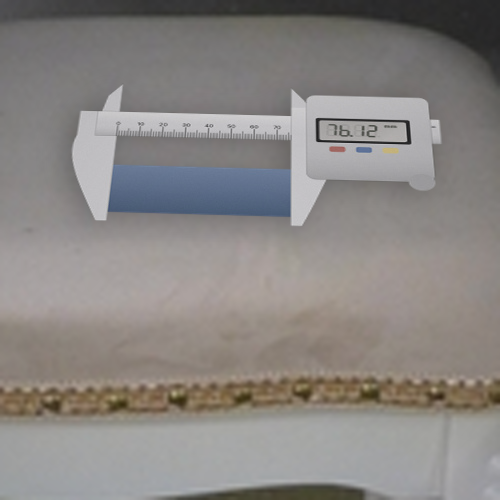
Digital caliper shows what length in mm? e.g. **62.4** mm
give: **76.12** mm
